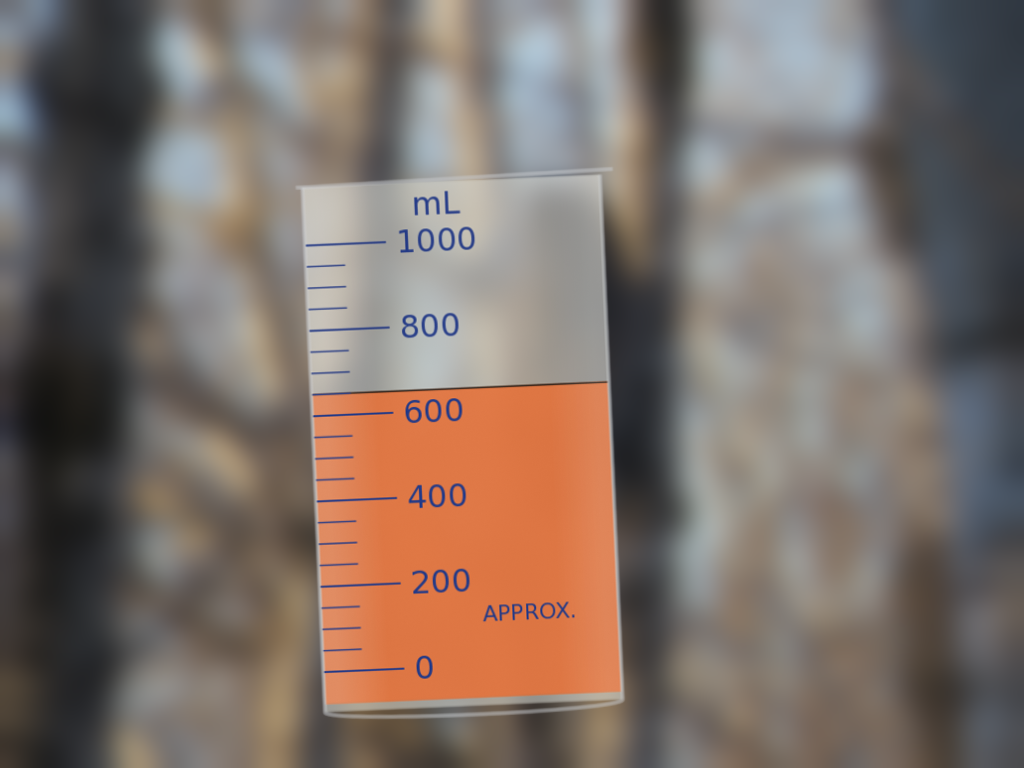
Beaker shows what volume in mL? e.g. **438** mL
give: **650** mL
